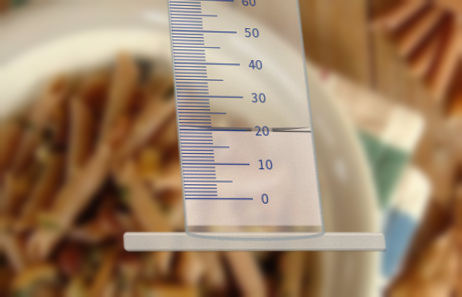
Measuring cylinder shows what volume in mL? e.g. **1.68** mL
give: **20** mL
